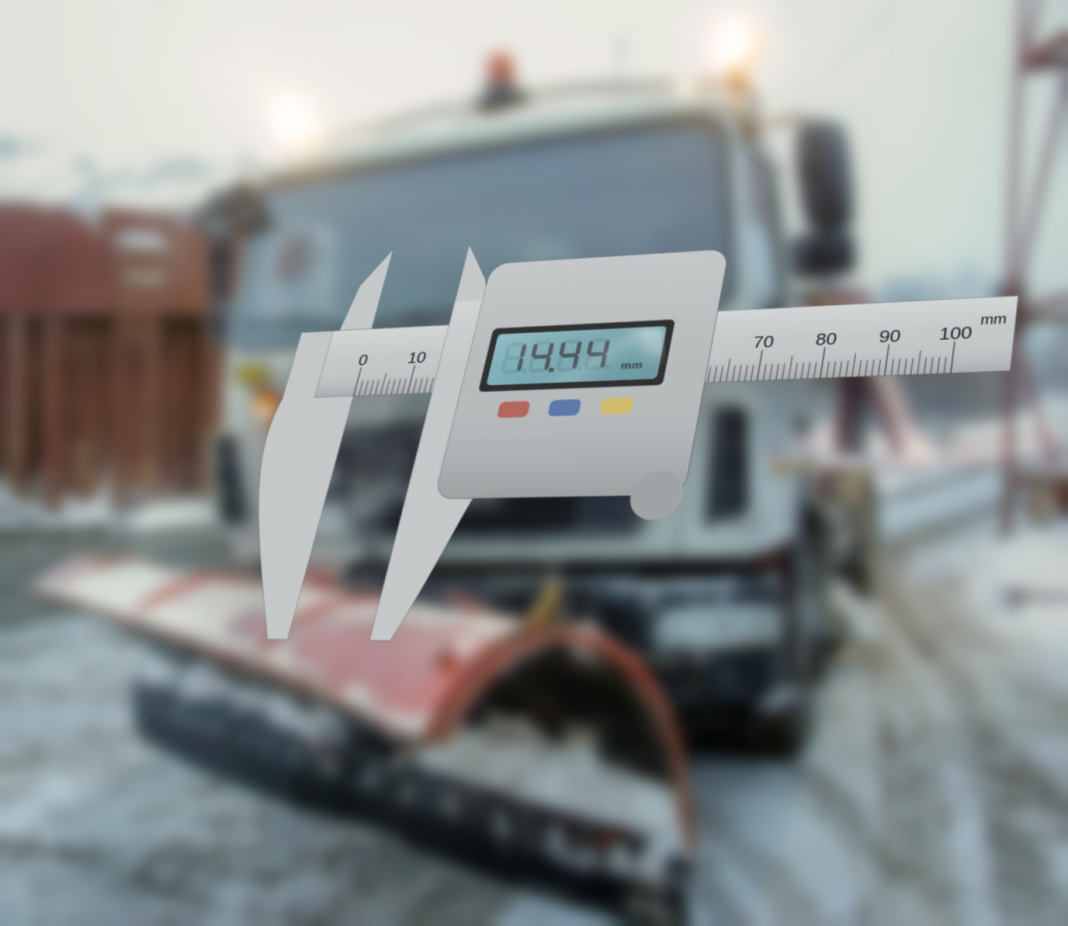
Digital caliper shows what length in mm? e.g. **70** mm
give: **14.44** mm
